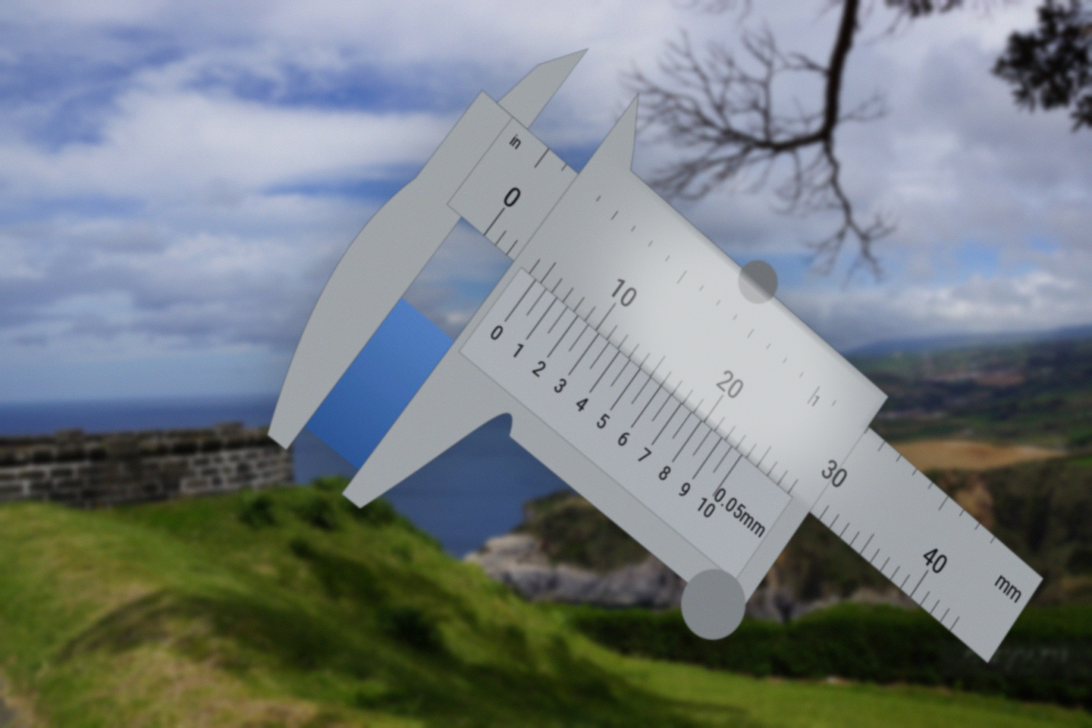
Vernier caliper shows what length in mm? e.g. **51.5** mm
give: **4.6** mm
